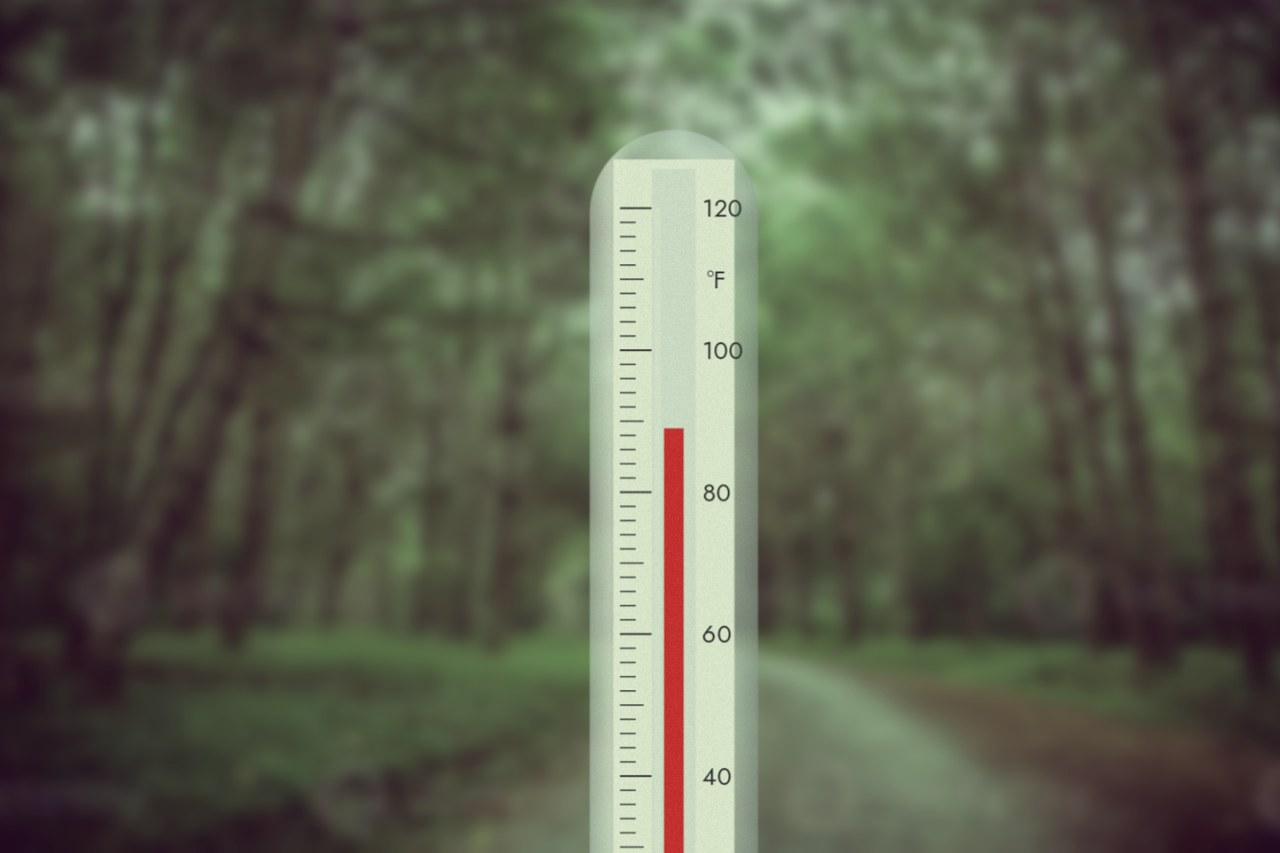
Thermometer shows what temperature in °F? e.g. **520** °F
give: **89** °F
